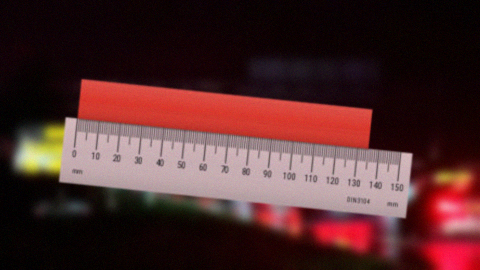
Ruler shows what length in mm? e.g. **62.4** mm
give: **135** mm
